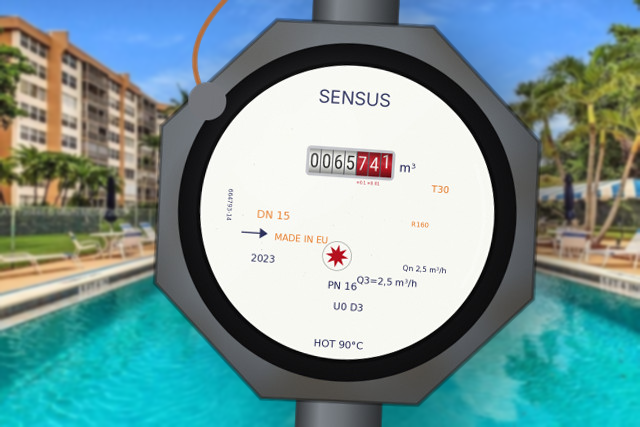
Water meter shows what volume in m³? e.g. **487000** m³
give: **65.741** m³
